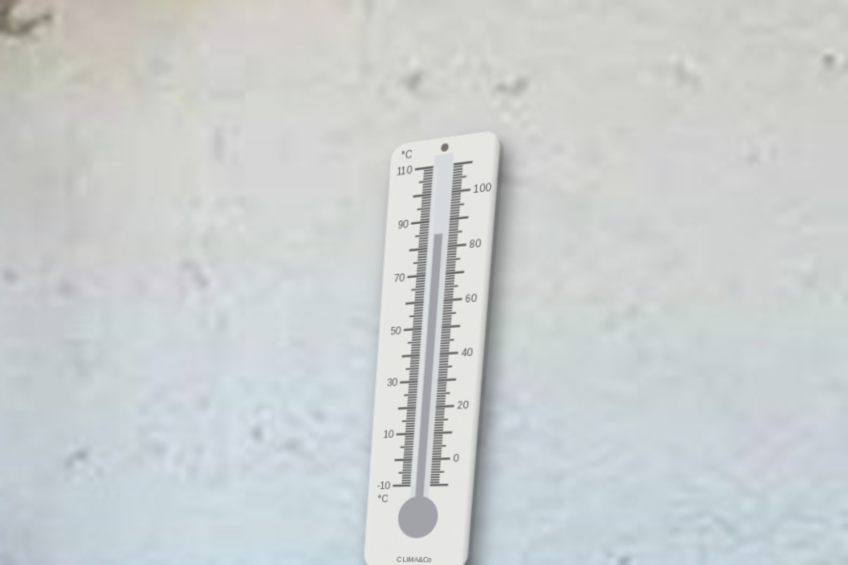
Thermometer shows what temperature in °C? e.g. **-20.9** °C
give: **85** °C
